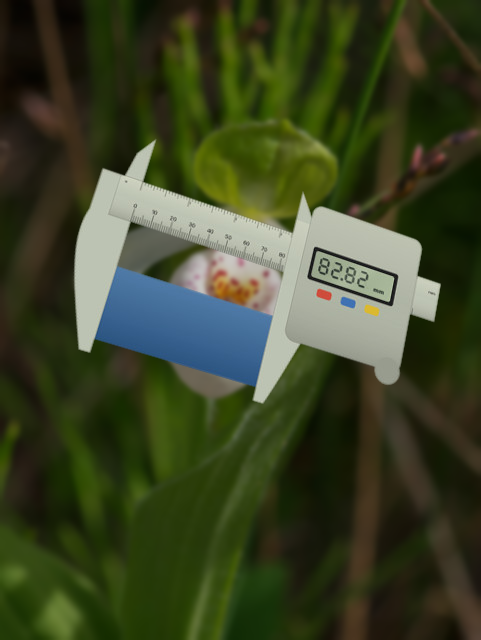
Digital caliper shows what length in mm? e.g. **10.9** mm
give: **82.82** mm
